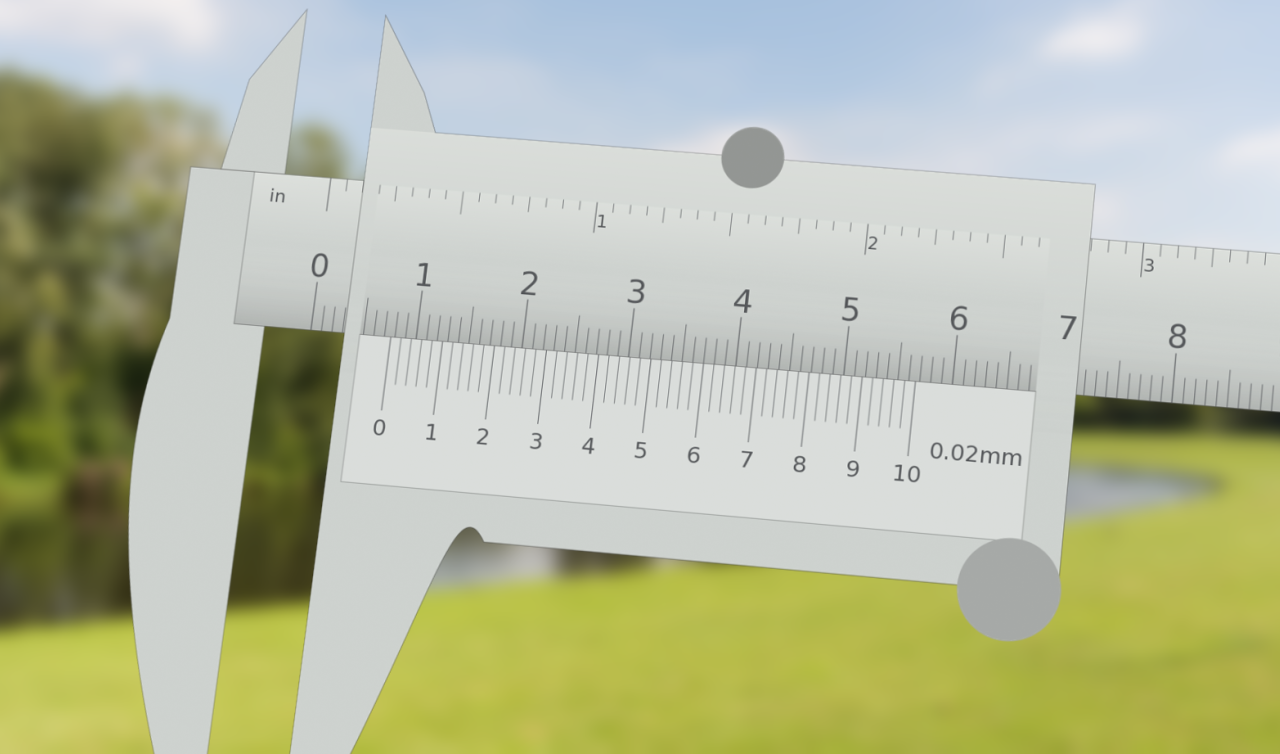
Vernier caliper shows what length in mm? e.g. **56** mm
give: **7.6** mm
